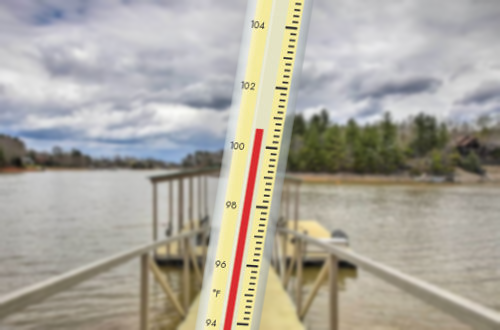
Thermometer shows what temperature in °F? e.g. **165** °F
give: **100.6** °F
